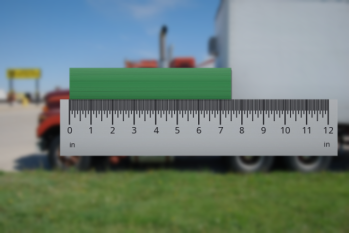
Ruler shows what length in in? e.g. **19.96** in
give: **7.5** in
